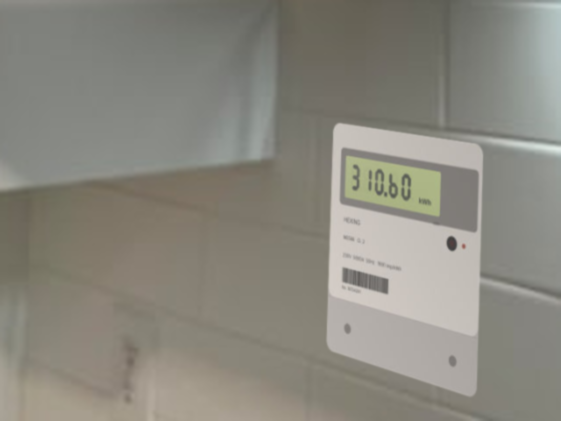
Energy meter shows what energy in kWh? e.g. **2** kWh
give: **310.60** kWh
